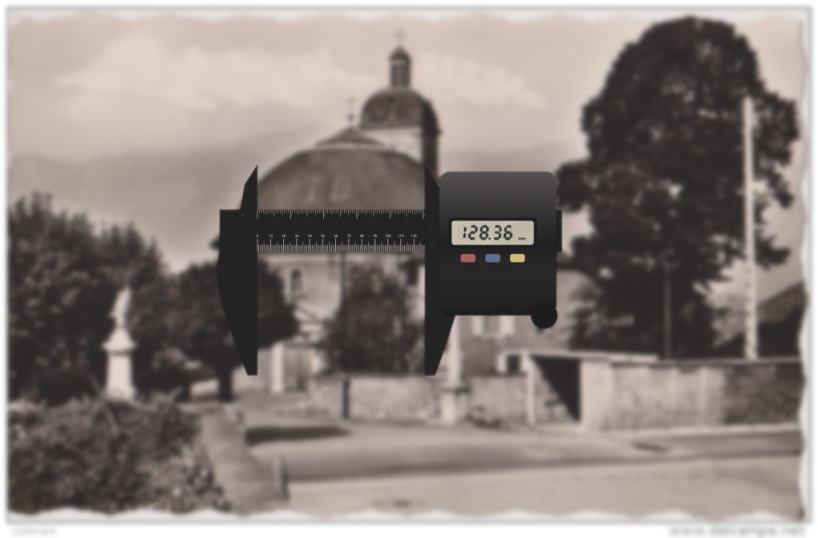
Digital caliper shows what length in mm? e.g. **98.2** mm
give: **128.36** mm
